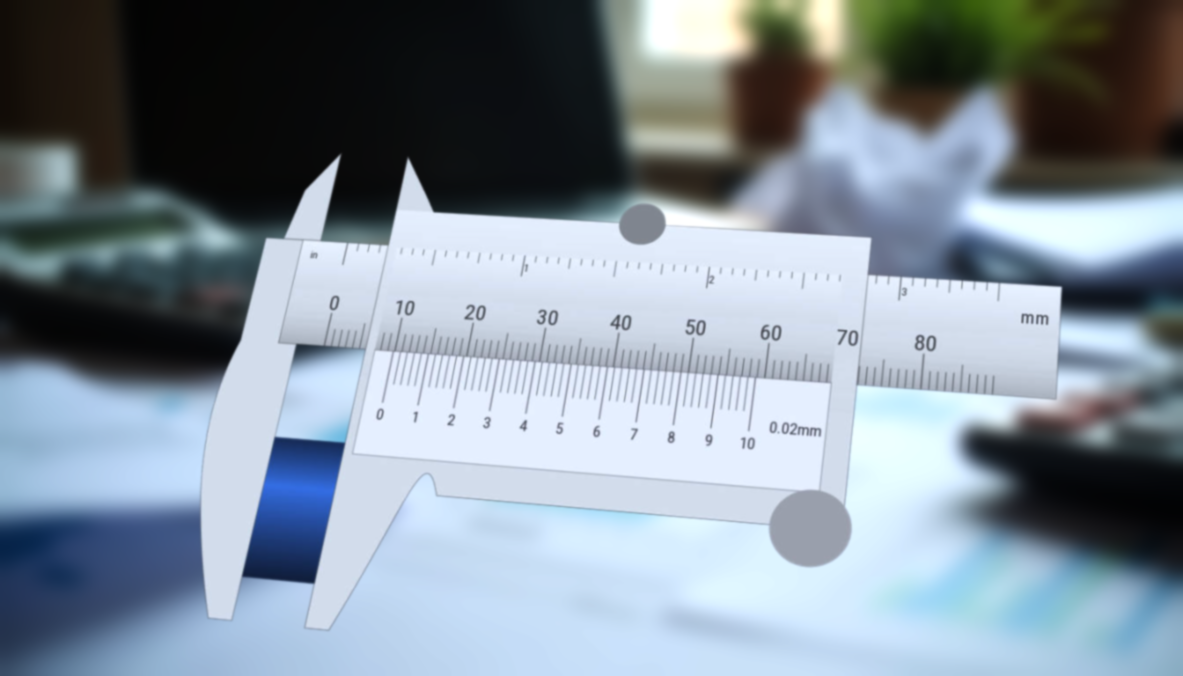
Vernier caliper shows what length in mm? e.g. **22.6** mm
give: **9.8** mm
